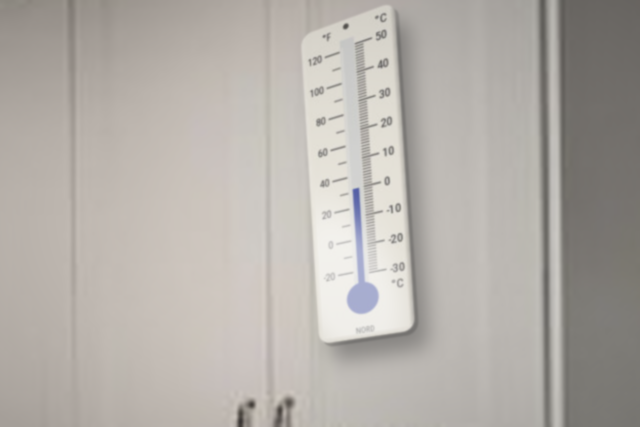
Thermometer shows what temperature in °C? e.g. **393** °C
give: **0** °C
